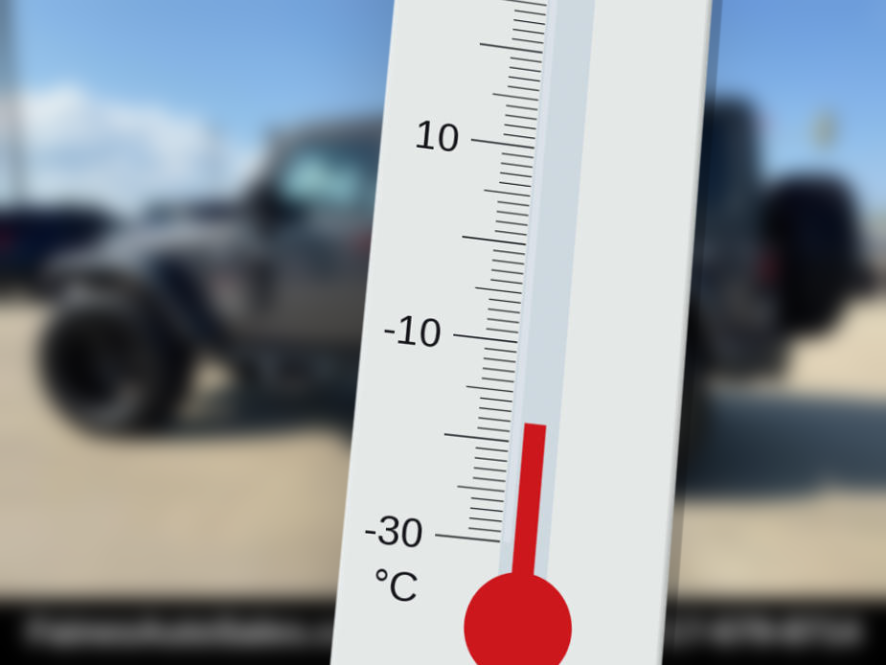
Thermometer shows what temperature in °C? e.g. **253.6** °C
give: **-18** °C
